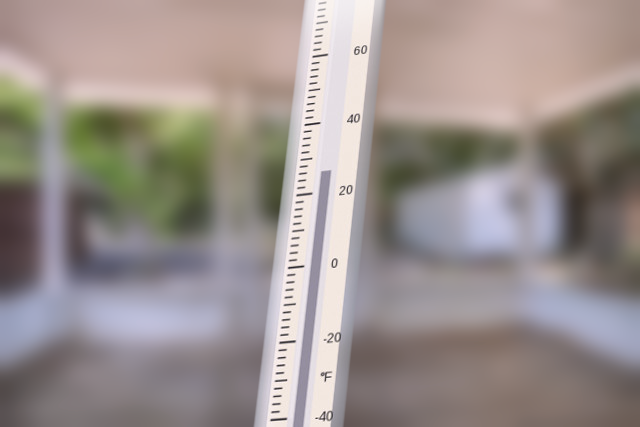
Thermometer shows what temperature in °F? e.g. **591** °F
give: **26** °F
